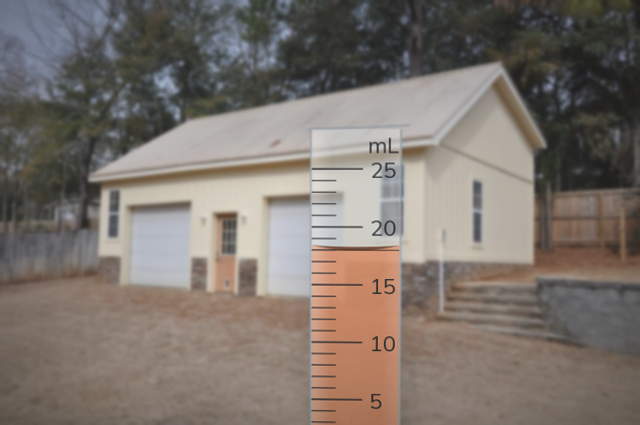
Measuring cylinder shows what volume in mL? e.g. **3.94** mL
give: **18** mL
